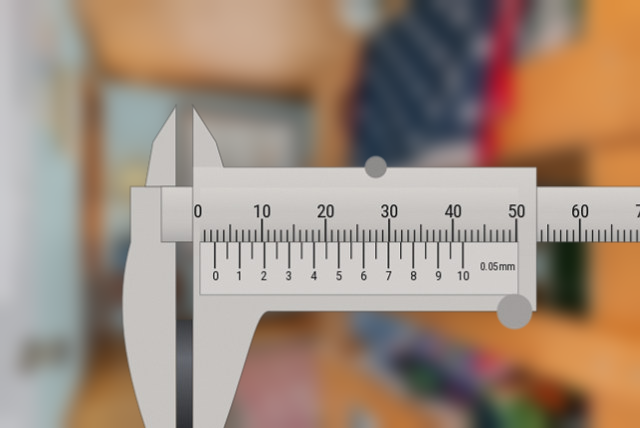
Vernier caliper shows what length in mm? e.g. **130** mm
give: **2.6** mm
